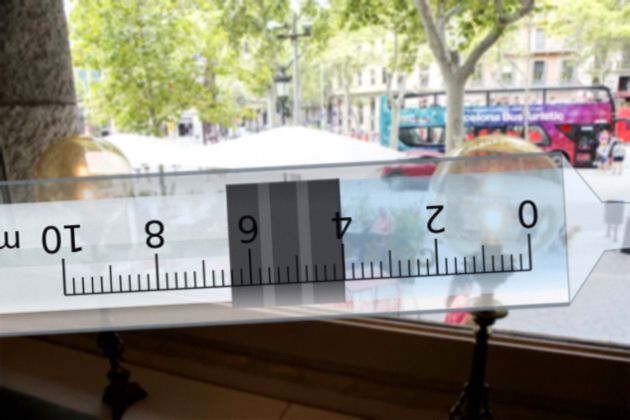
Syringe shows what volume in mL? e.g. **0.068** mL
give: **4** mL
